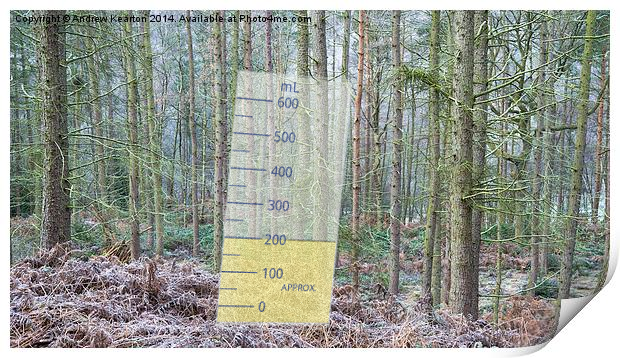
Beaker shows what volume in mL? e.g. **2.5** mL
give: **200** mL
